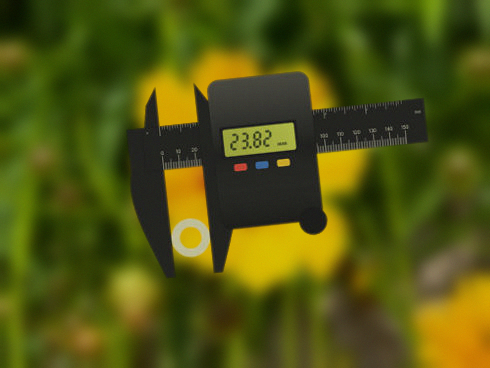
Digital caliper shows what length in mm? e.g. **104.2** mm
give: **23.82** mm
